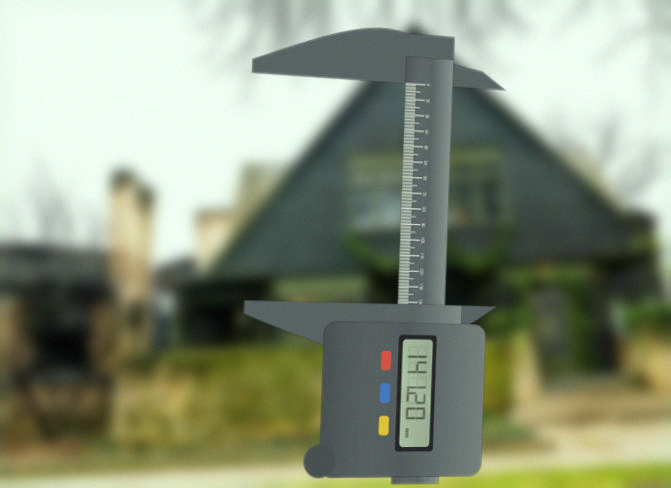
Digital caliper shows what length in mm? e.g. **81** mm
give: **141.20** mm
